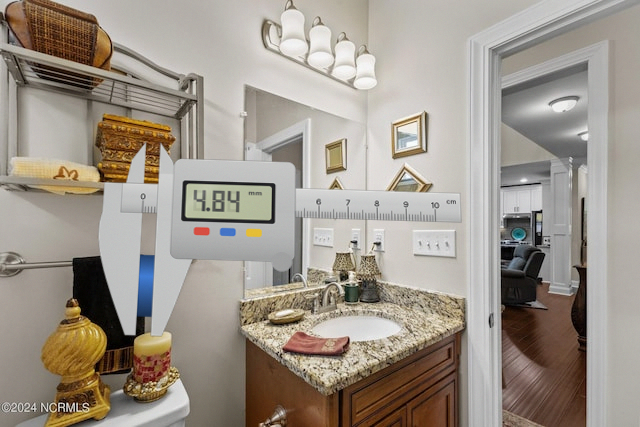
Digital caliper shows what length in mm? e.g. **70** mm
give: **4.84** mm
